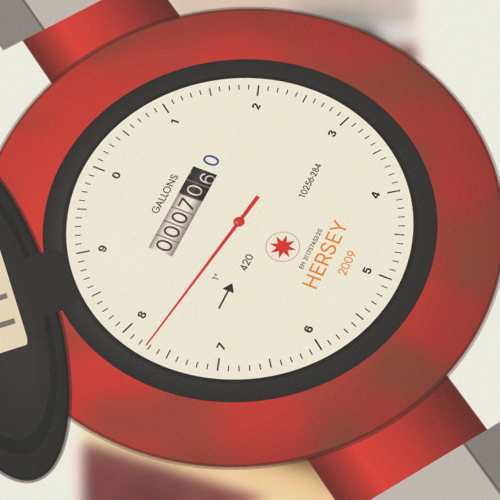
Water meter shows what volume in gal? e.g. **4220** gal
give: **7057.7** gal
